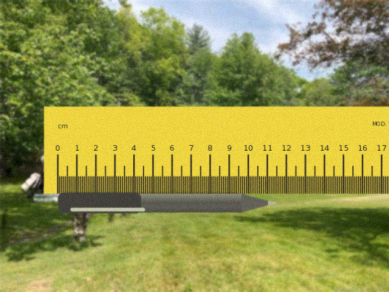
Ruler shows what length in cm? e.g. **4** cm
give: **11.5** cm
